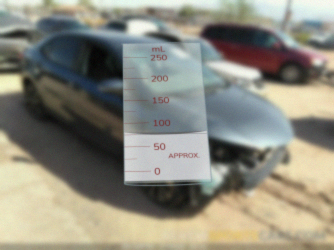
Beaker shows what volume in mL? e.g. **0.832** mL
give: **75** mL
